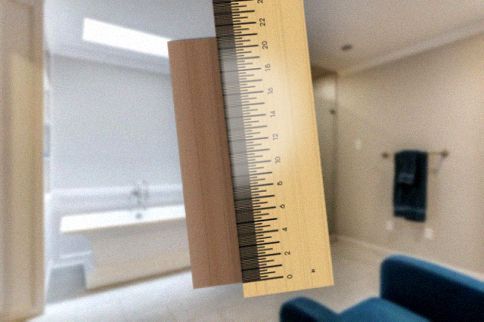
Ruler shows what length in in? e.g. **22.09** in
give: **21** in
